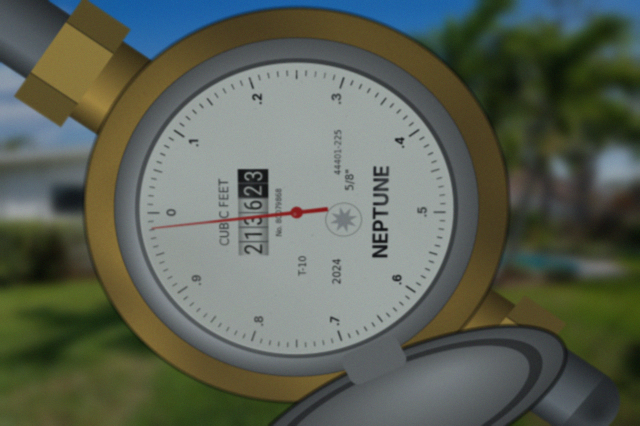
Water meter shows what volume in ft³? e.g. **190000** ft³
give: **213622.98** ft³
